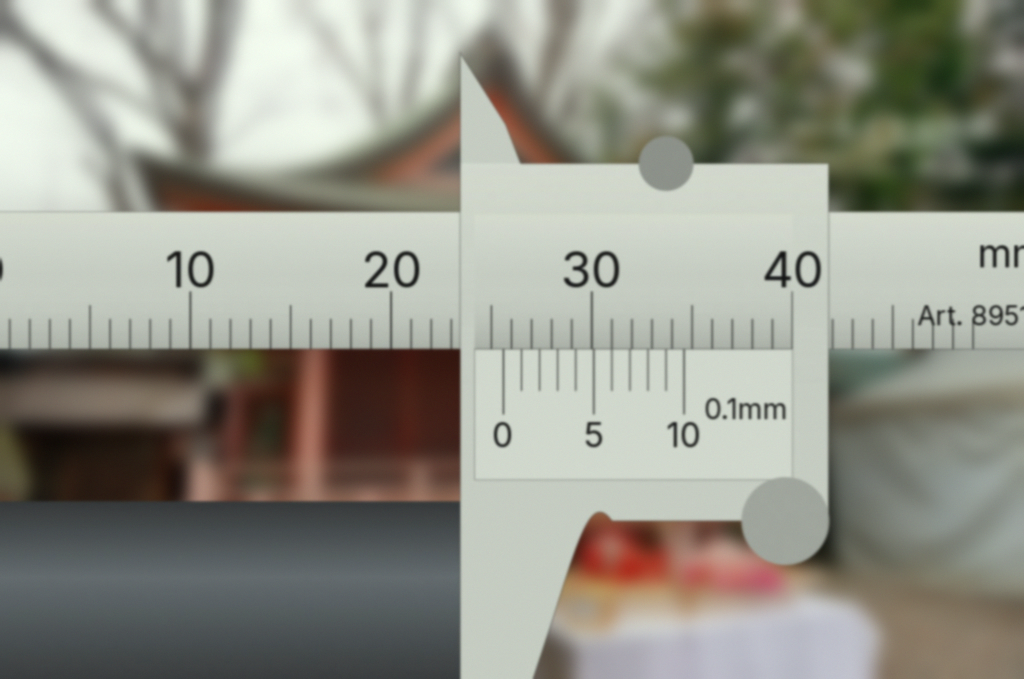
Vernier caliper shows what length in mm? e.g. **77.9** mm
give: **25.6** mm
